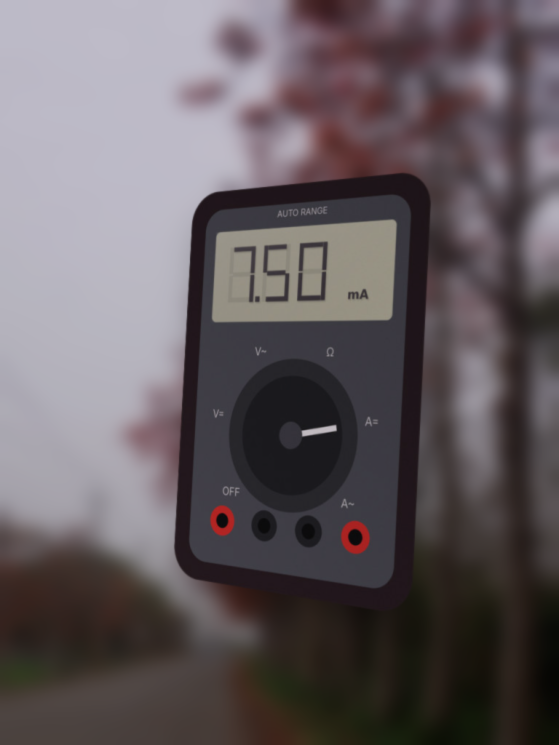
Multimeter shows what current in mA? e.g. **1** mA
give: **7.50** mA
